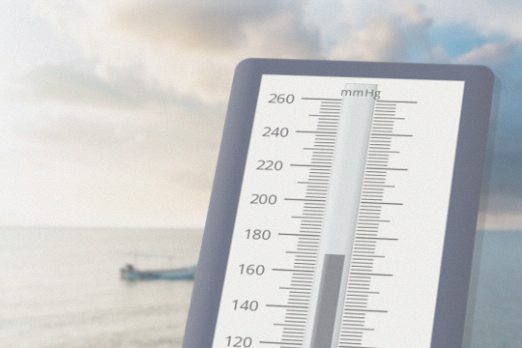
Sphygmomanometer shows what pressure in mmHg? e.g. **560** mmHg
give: **170** mmHg
